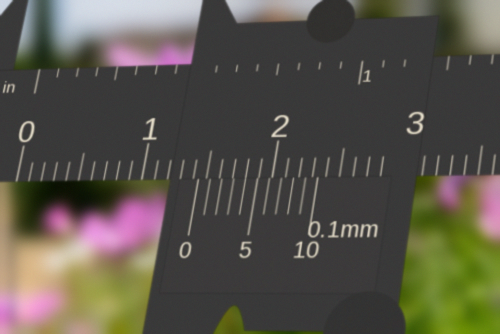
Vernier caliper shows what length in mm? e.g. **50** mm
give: **14.4** mm
